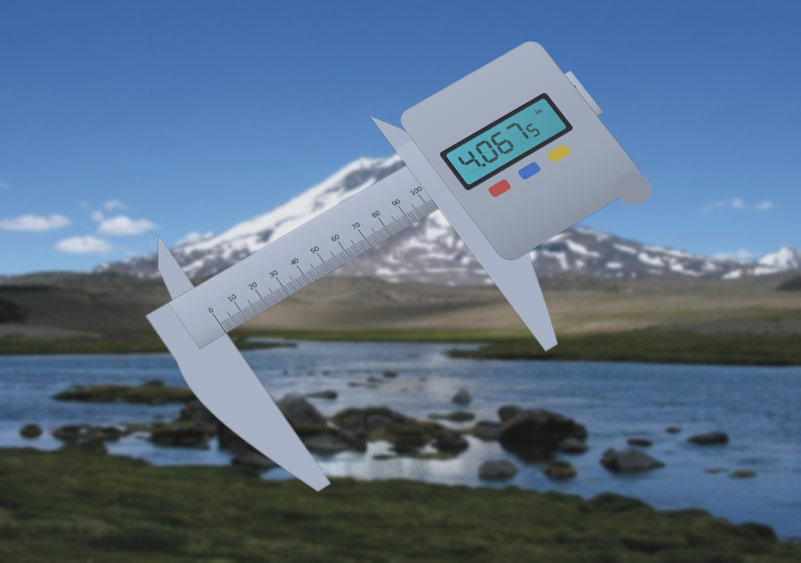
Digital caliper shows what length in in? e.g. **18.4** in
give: **4.0675** in
